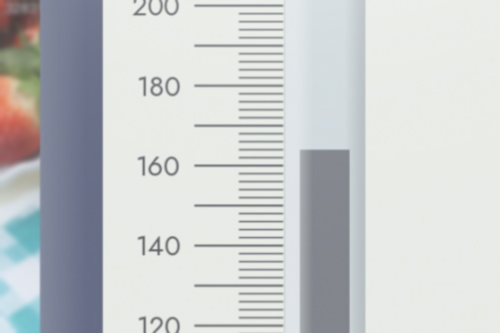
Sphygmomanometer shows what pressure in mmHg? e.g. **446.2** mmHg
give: **164** mmHg
